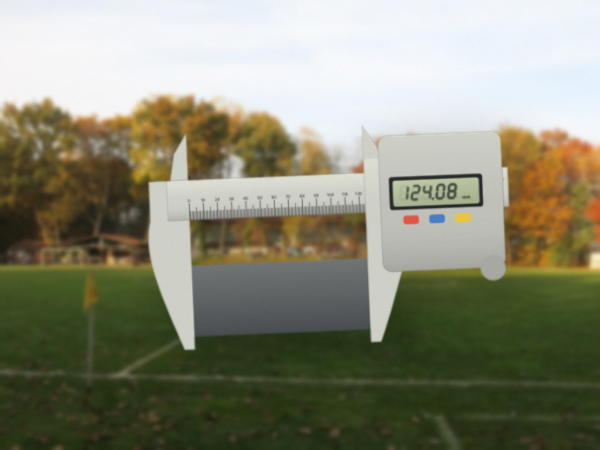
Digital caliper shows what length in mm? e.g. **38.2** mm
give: **124.08** mm
